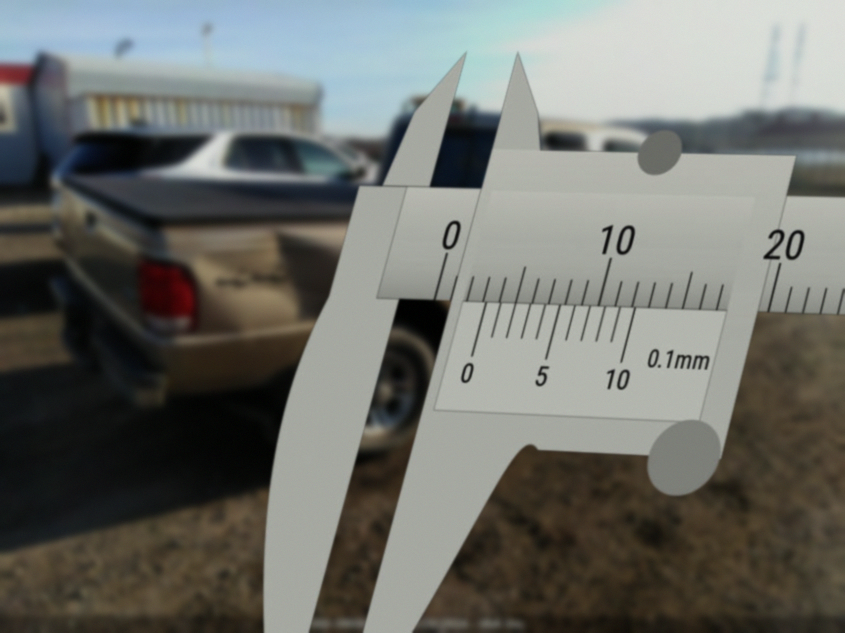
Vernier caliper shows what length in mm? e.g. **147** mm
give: **3.2** mm
